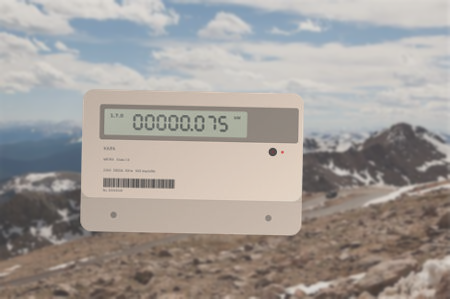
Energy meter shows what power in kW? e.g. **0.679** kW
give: **0.075** kW
